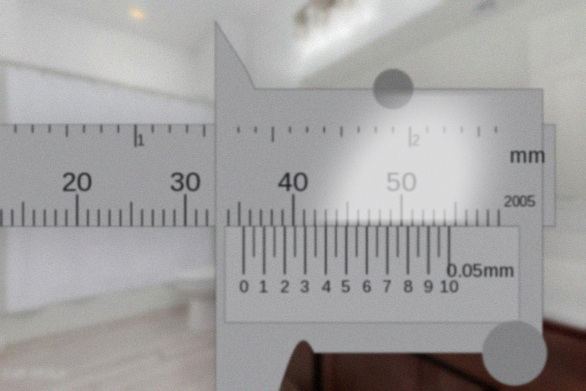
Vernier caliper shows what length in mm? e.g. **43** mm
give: **35.4** mm
